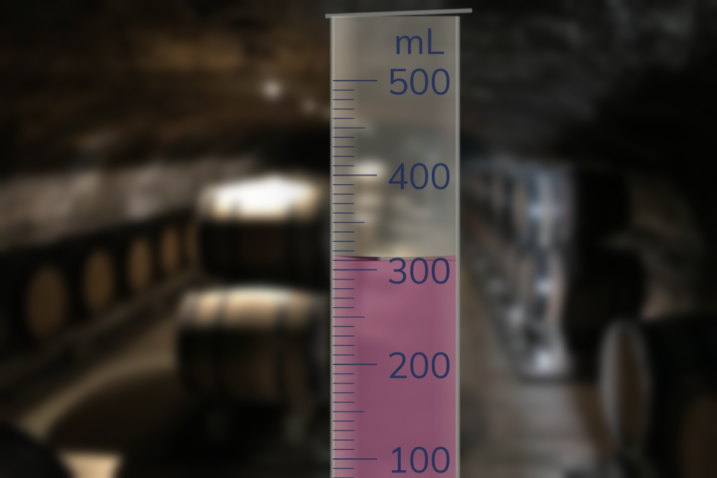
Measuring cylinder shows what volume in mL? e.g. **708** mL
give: **310** mL
